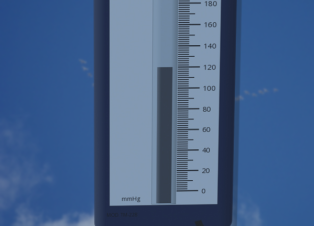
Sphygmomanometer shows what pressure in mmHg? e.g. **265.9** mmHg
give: **120** mmHg
